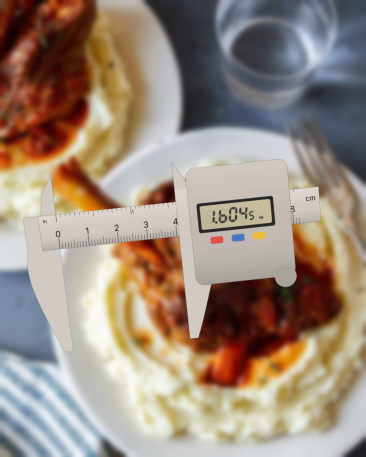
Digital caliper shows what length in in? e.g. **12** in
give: **1.6045** in
